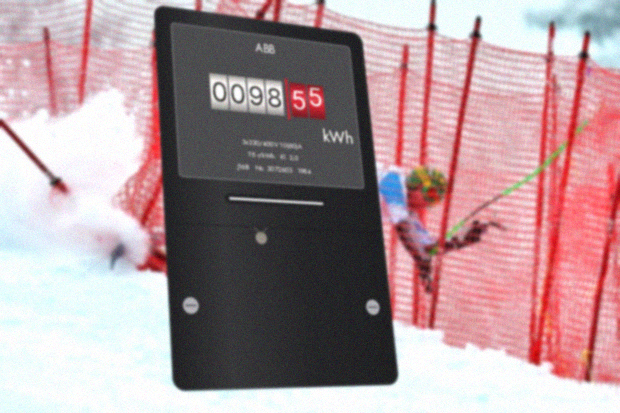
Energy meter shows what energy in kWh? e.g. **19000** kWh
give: **98.55** kWh
